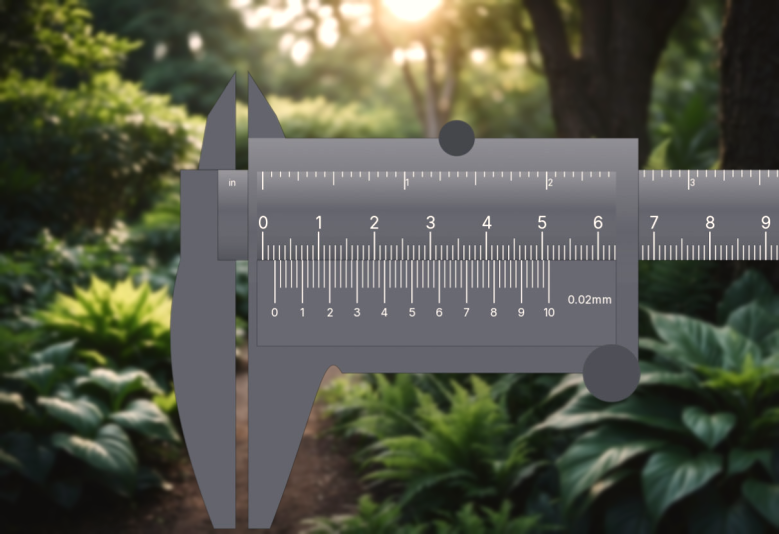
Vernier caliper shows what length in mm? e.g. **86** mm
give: **2.2** mm
